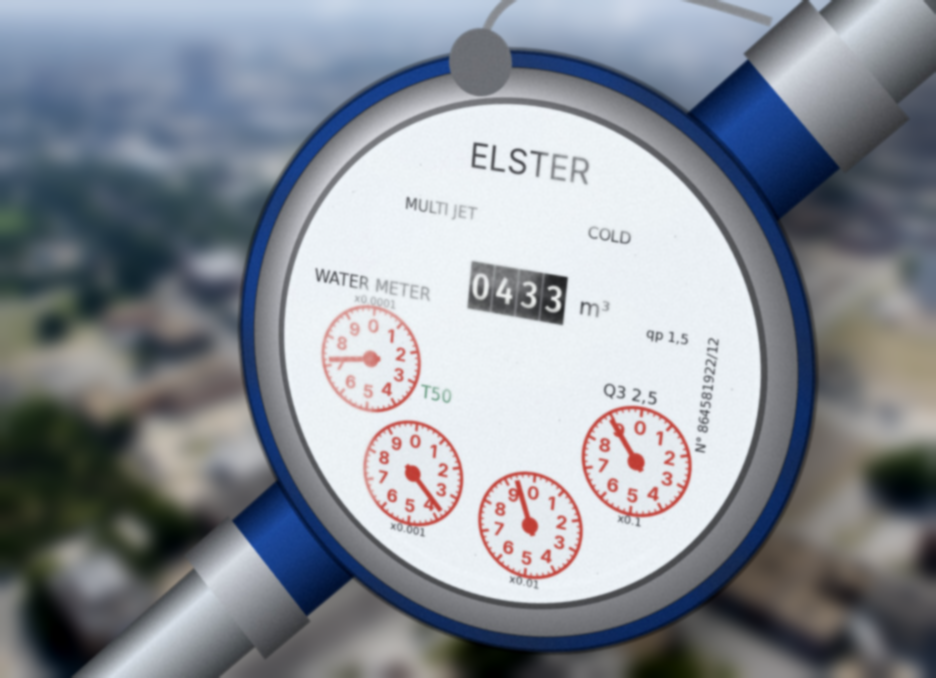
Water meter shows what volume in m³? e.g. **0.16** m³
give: **433.8937** m³
